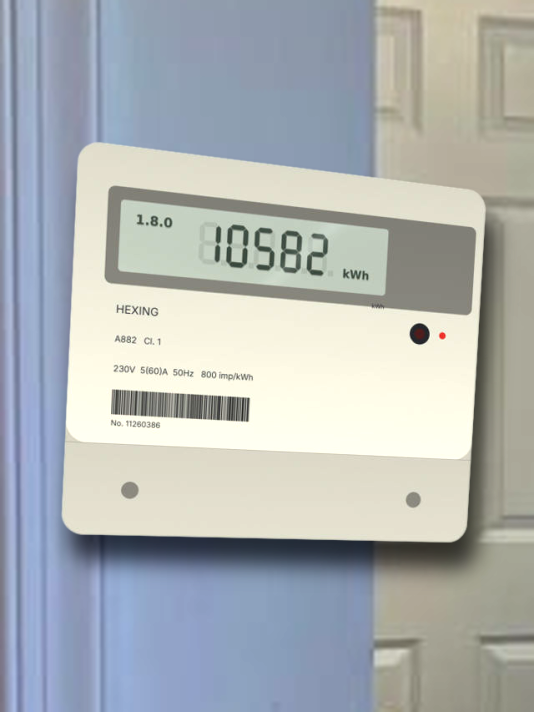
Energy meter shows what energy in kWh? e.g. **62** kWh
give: **10582** kWh
